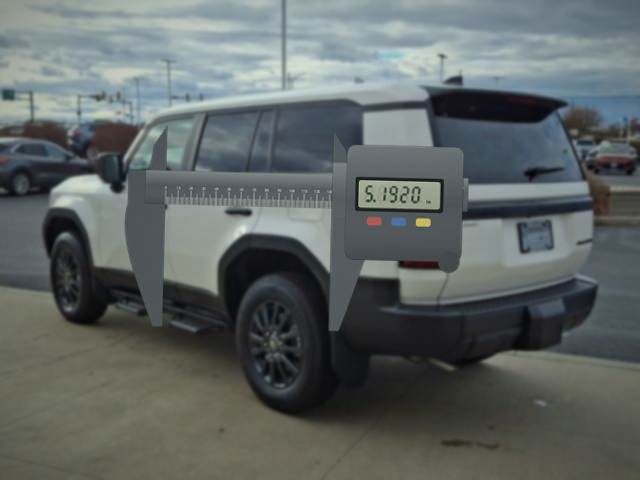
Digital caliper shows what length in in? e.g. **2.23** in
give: **5.1920** in
